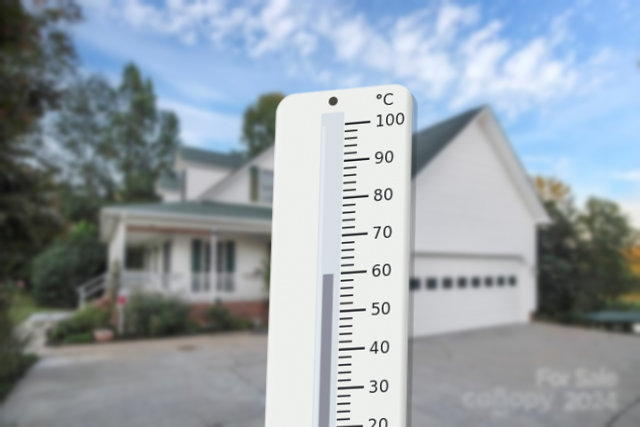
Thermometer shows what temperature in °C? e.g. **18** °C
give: **60** °C
